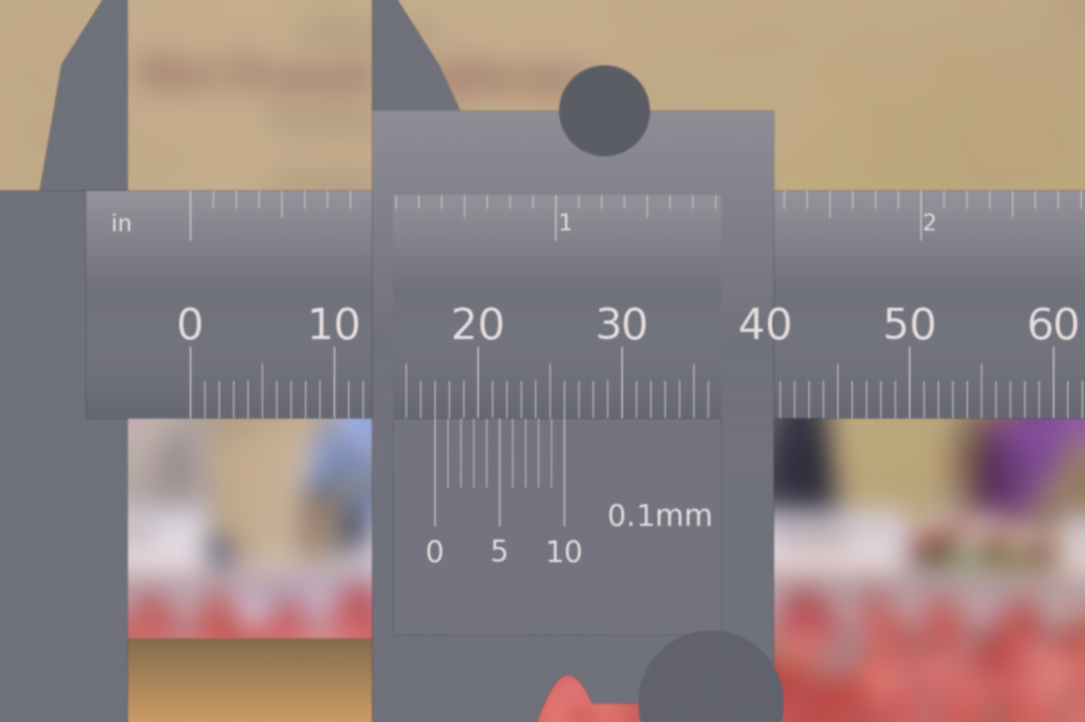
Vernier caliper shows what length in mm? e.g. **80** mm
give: **17.0** mm
